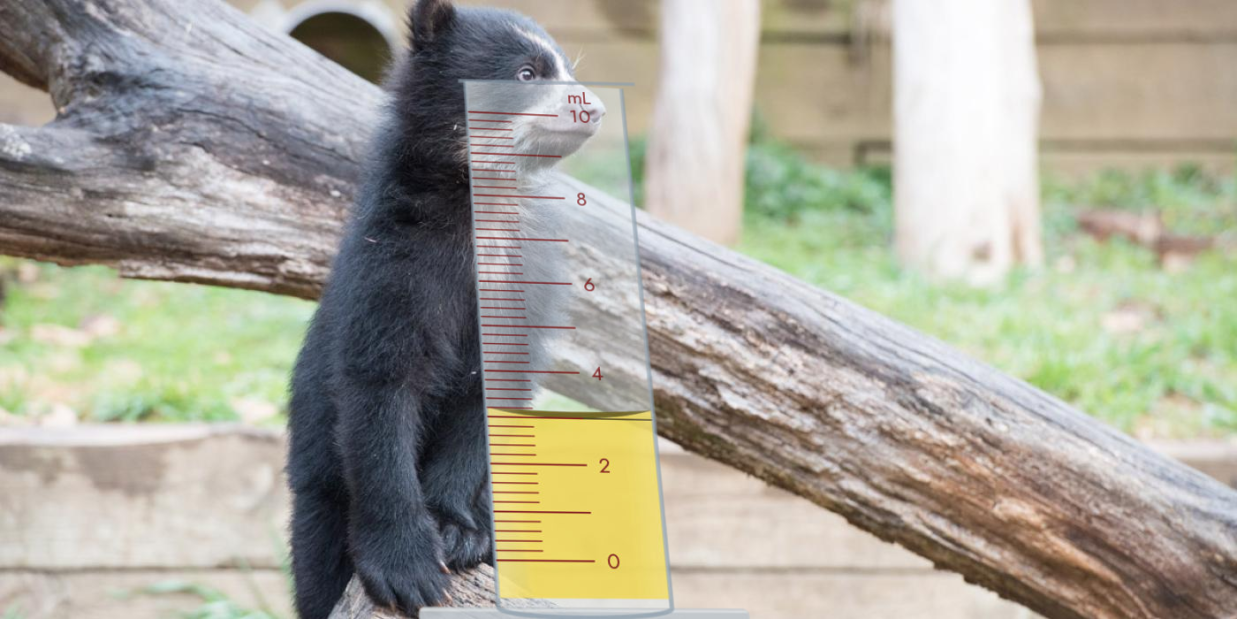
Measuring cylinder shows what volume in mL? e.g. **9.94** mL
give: **3** mL
